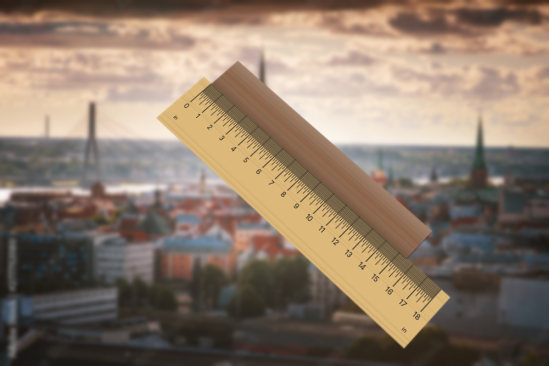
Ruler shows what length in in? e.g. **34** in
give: **15.5** in
